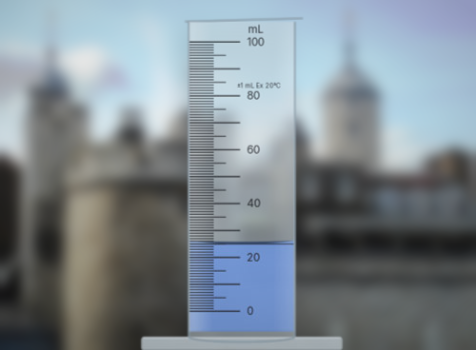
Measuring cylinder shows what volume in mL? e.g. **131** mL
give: **25** mL
